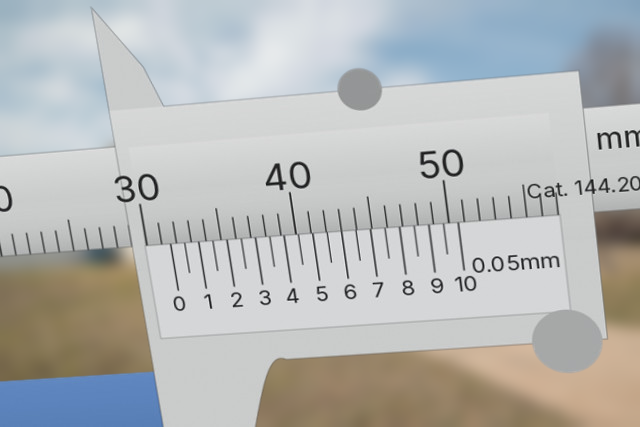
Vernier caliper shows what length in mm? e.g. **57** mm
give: **31.6** mm
